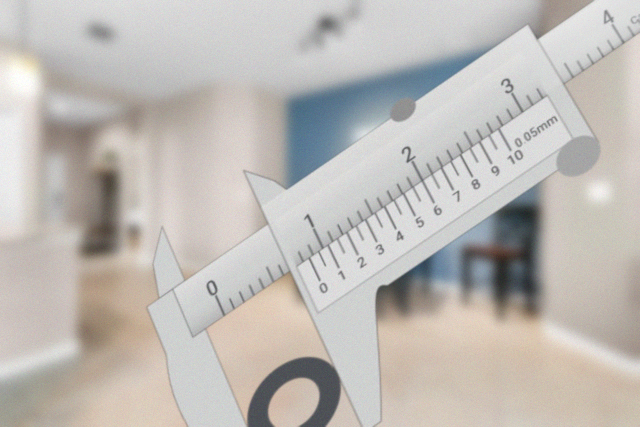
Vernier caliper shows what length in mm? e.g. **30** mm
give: **8.6** mm
